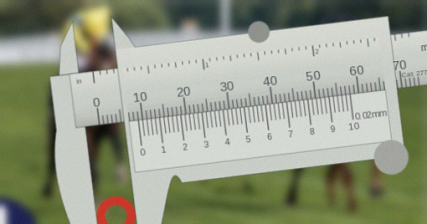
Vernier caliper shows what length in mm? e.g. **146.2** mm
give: **9.0** mm
